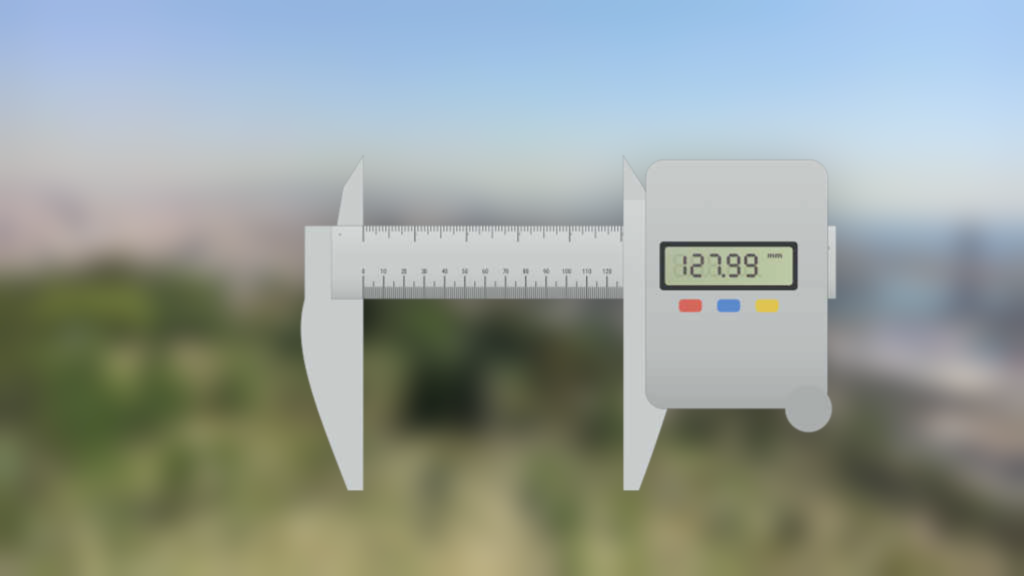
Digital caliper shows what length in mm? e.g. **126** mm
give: **127.99** mm
